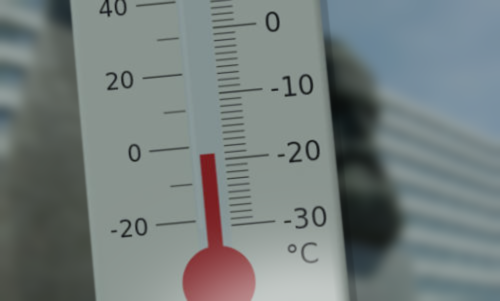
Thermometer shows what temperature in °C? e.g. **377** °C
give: **-19** °C
